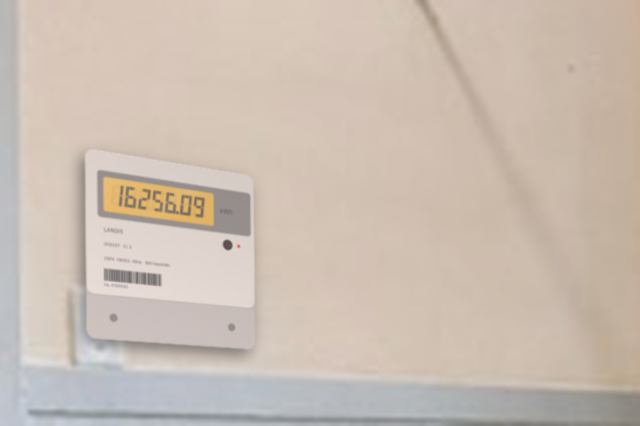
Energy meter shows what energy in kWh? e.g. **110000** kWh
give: **16256.09** kWh
